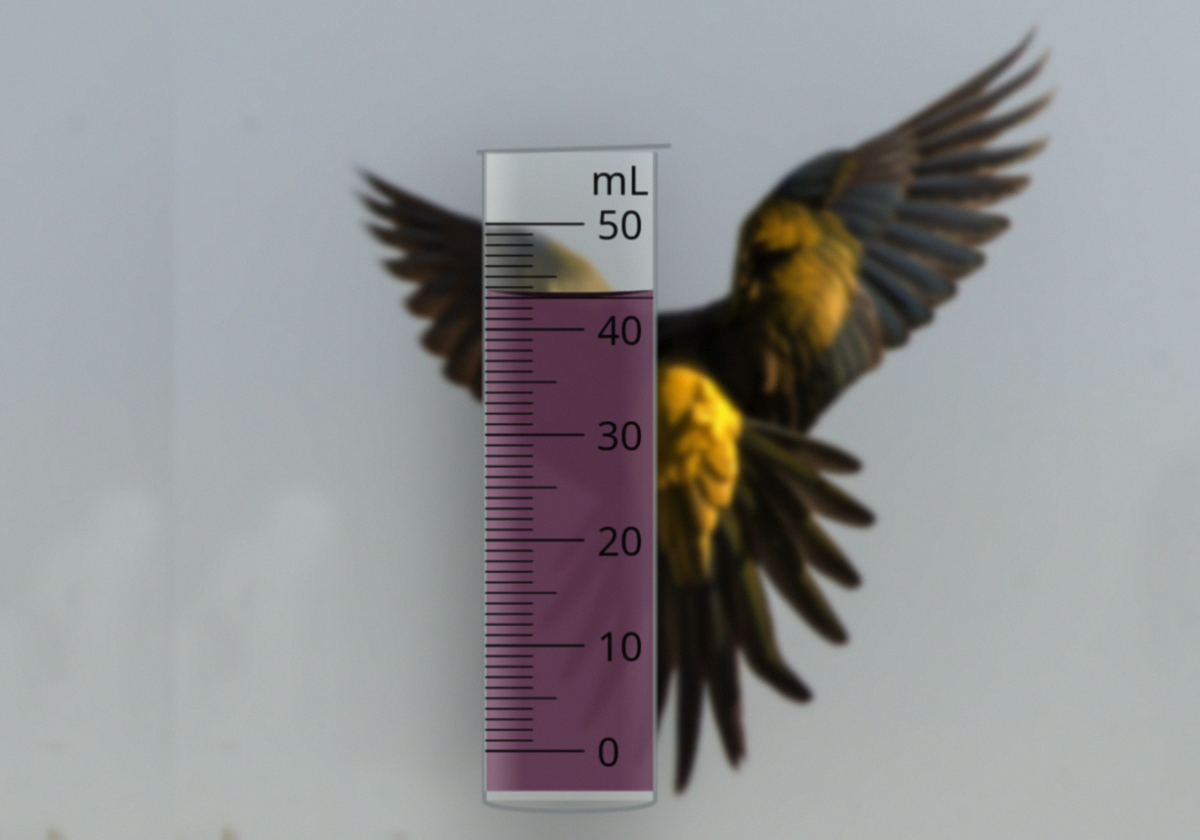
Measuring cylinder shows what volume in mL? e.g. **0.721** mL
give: **43** mL
